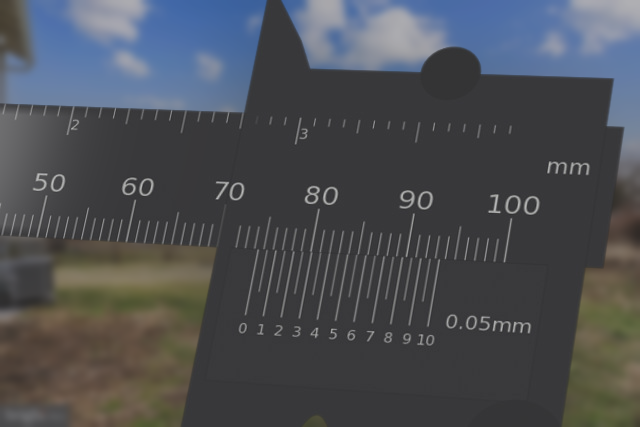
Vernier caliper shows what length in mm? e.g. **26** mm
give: **74.4** mm
